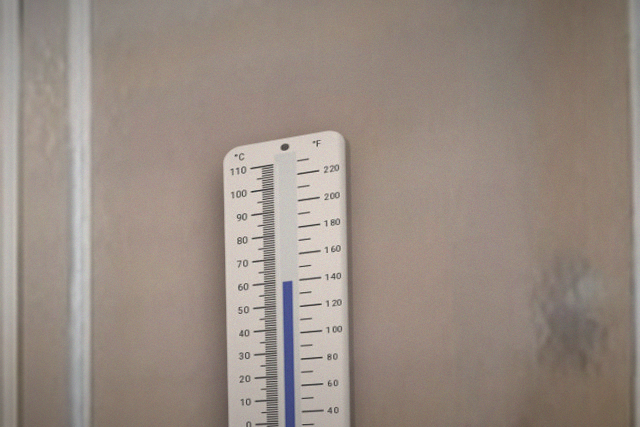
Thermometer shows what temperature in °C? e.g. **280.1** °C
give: **60** °C
